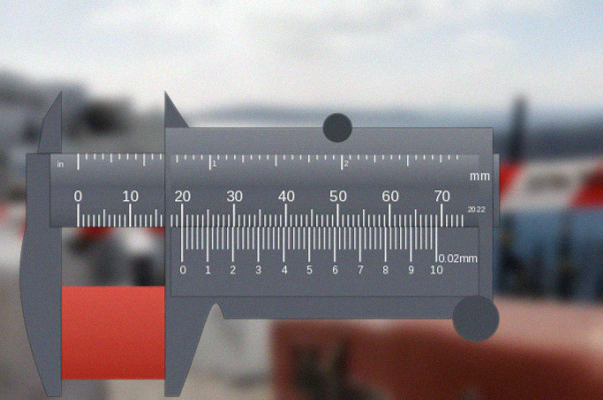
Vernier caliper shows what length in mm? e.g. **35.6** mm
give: **20.0** mm
